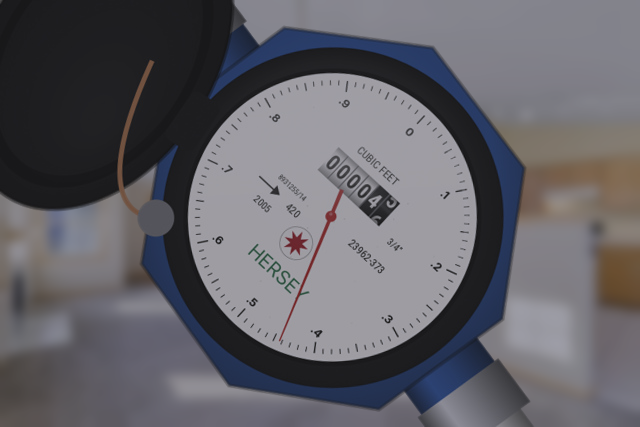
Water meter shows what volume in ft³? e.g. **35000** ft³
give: **45.44** ft³
